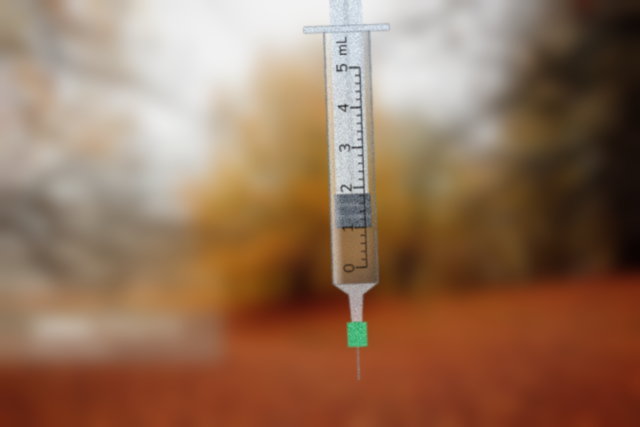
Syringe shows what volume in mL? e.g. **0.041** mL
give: **1** mL
